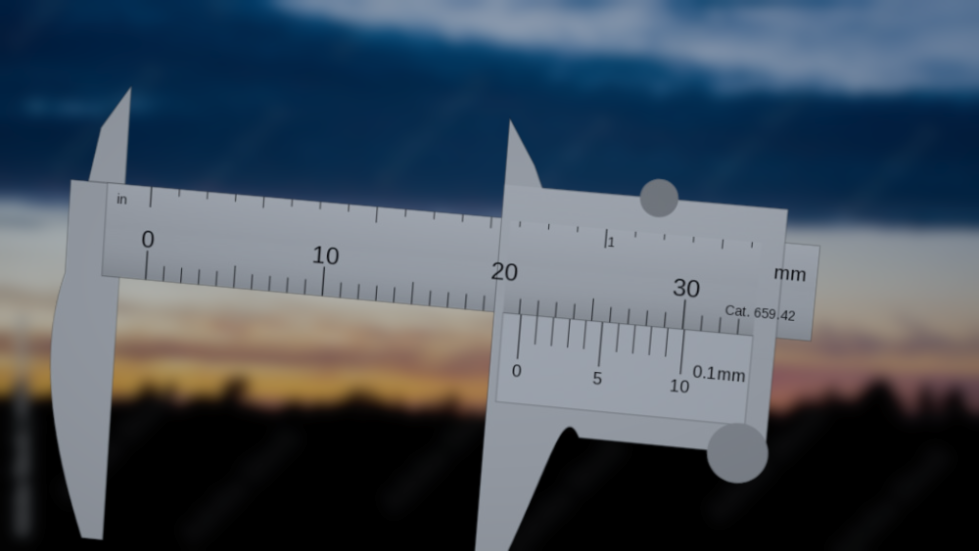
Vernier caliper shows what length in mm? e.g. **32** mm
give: **21.1** mm
